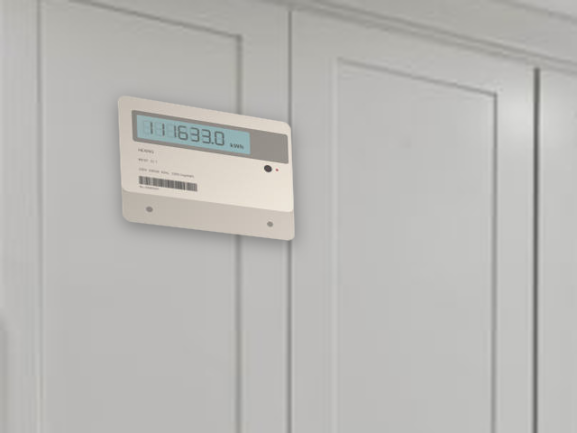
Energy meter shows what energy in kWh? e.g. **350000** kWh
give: **111633.0** kWh
